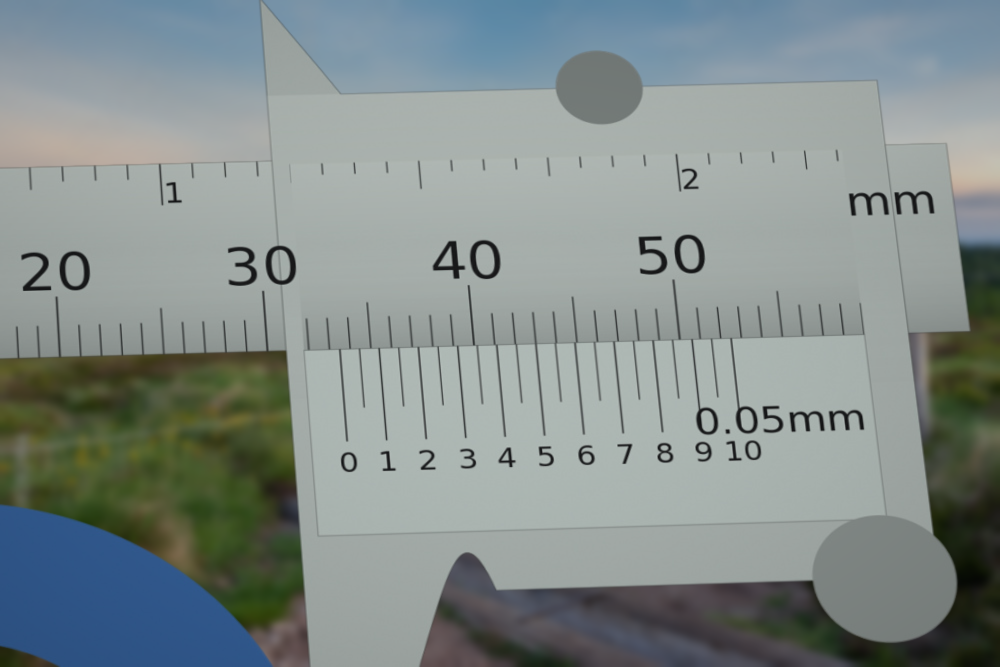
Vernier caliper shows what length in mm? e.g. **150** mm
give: **33.5** mm
